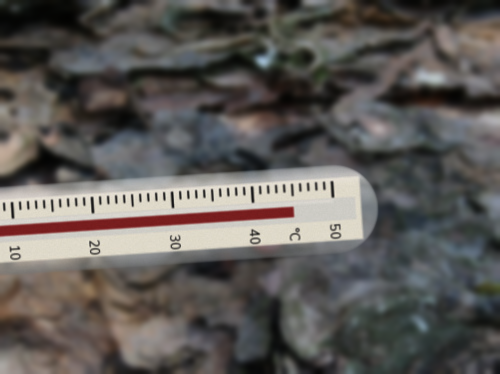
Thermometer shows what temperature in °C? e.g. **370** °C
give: **45** °C
